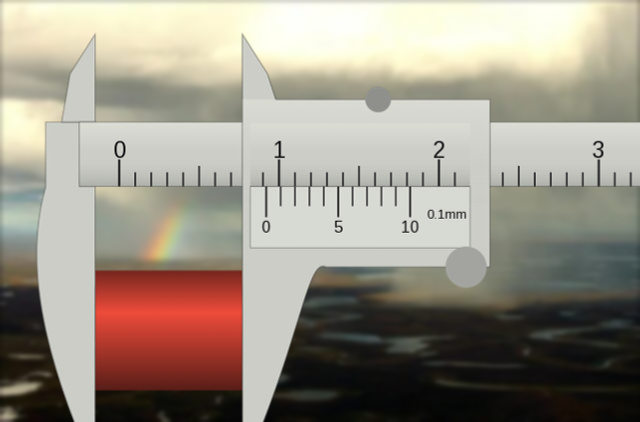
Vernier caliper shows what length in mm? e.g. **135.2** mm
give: **9.2** mm
